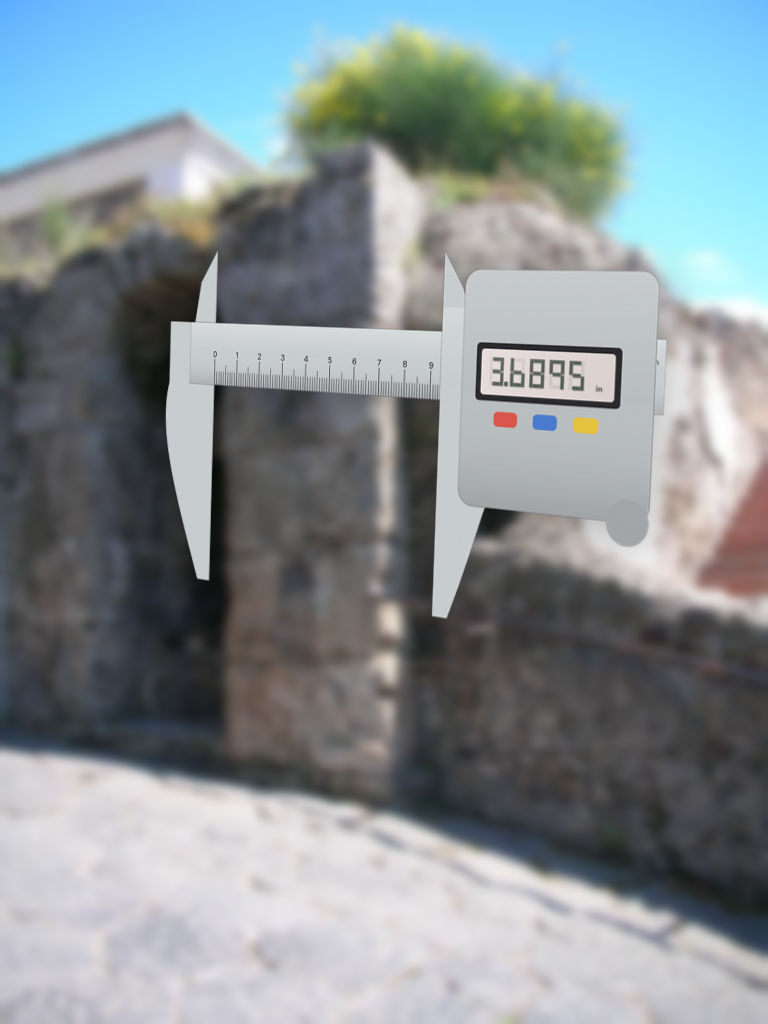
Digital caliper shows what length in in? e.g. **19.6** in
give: **3.6895** in
